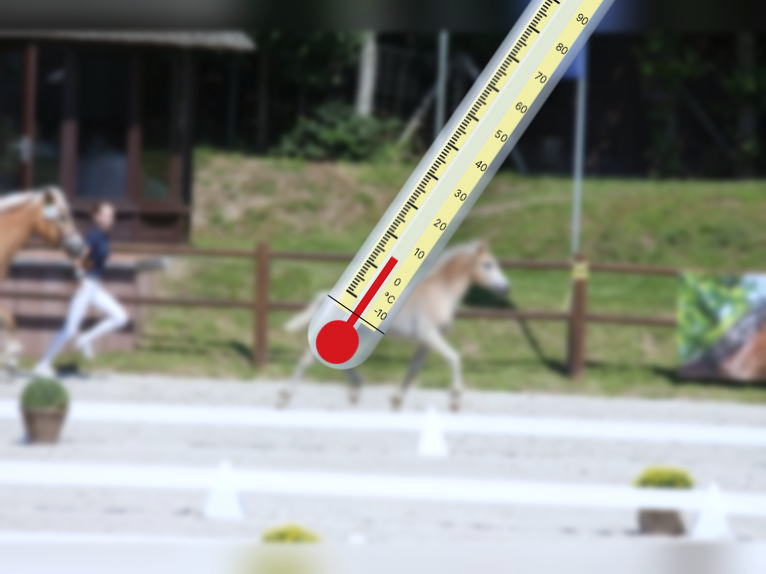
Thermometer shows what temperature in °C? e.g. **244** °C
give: **5** °C
